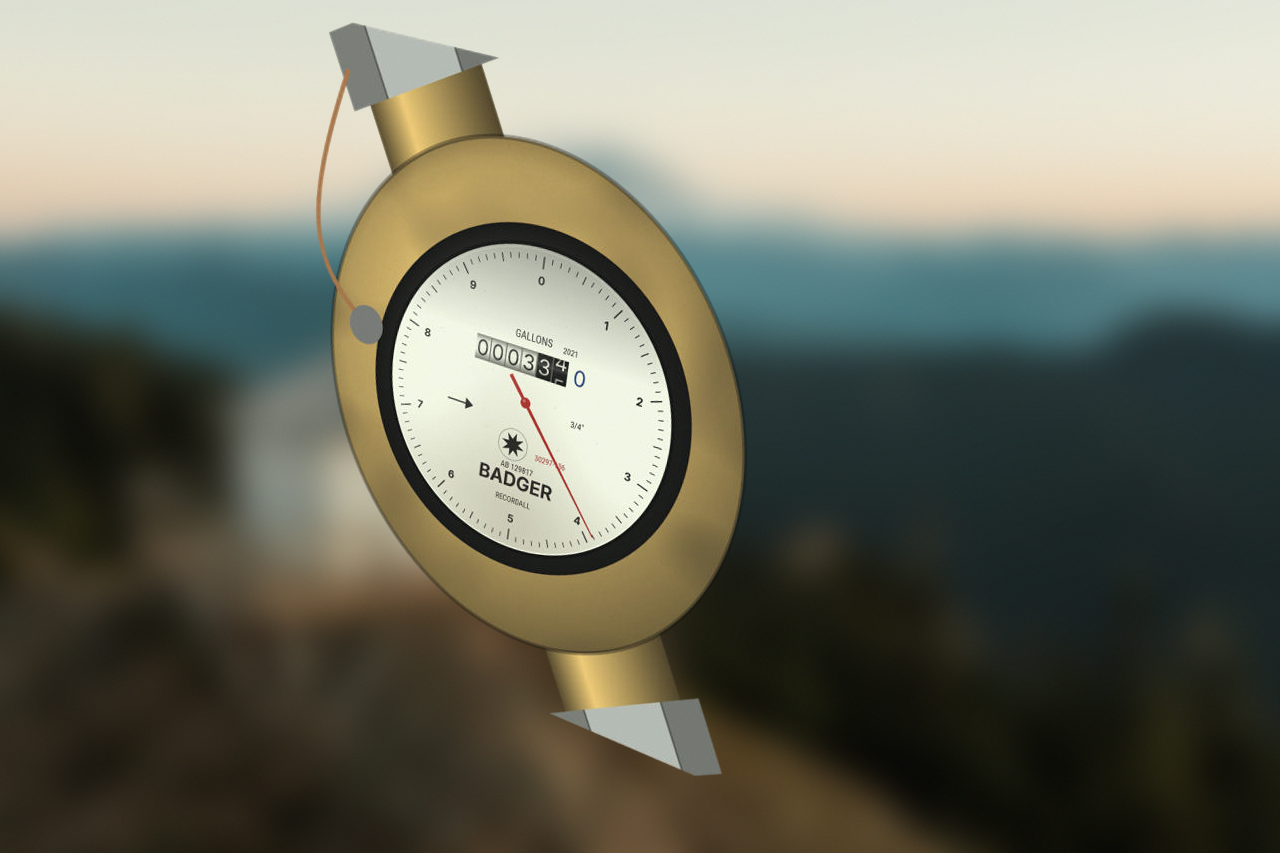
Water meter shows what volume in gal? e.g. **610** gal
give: **3343.9** gal
